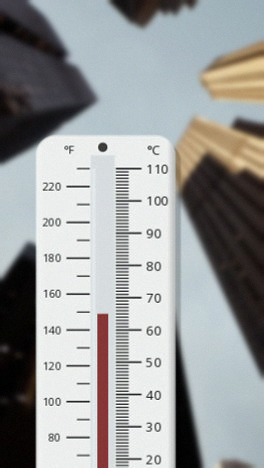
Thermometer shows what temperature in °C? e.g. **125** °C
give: **65** °C
